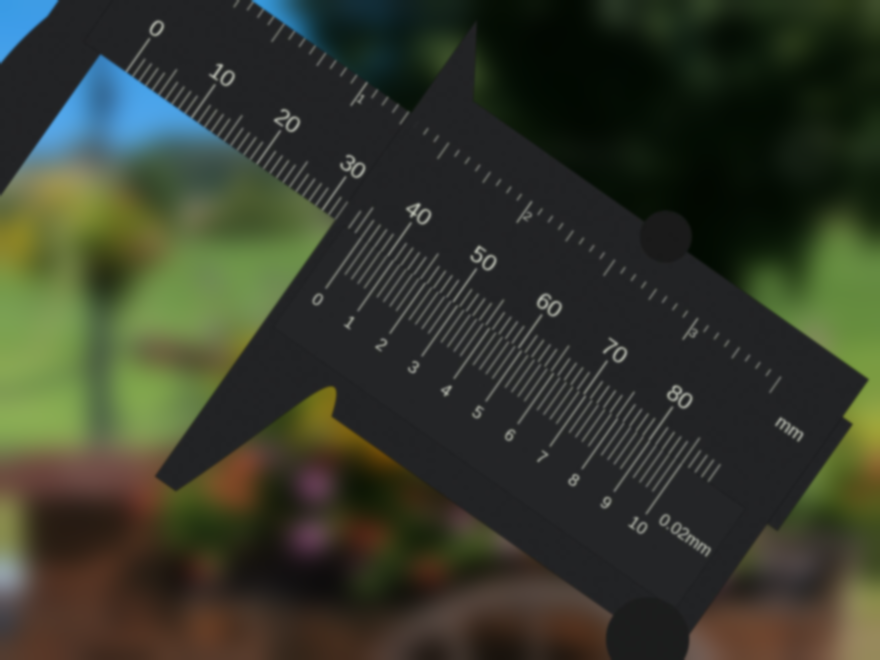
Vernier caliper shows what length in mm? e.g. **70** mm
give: **36.0** mm
